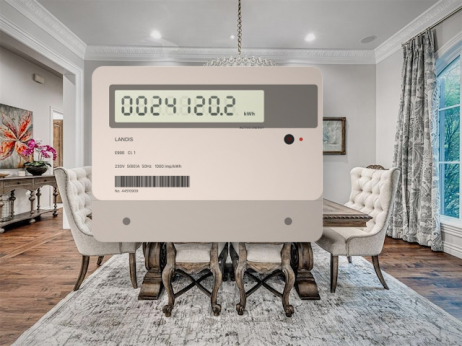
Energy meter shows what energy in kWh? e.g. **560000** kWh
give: **24120.2** kWh
